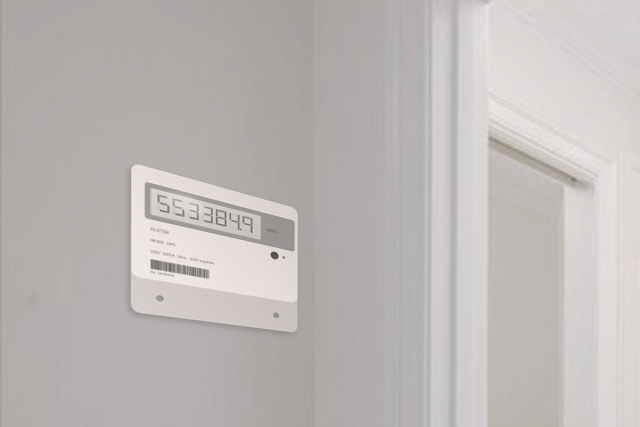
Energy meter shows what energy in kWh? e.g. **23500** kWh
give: **553384.9** kWh
